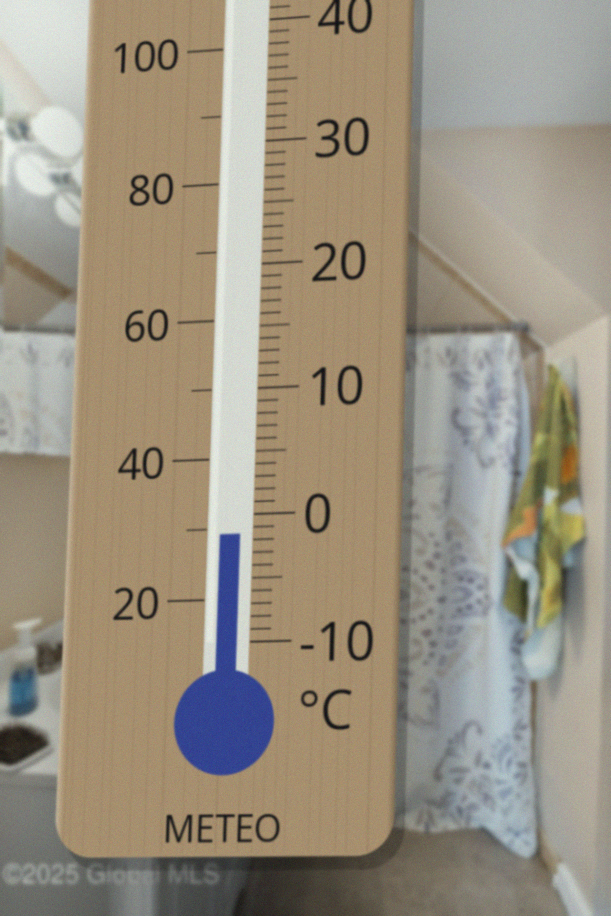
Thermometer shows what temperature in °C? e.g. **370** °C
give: **-1.5** °C
